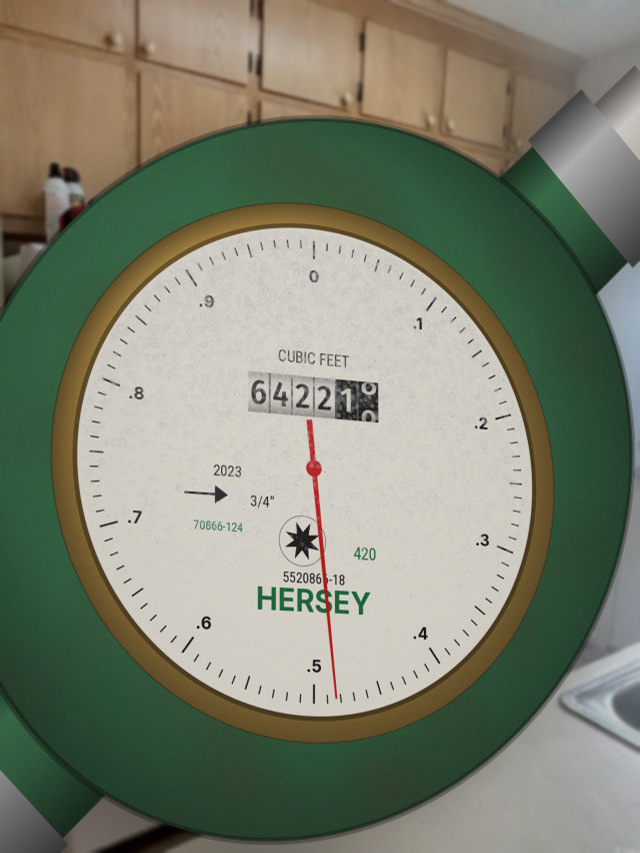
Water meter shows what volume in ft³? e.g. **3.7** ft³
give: **642218.48** ft³
